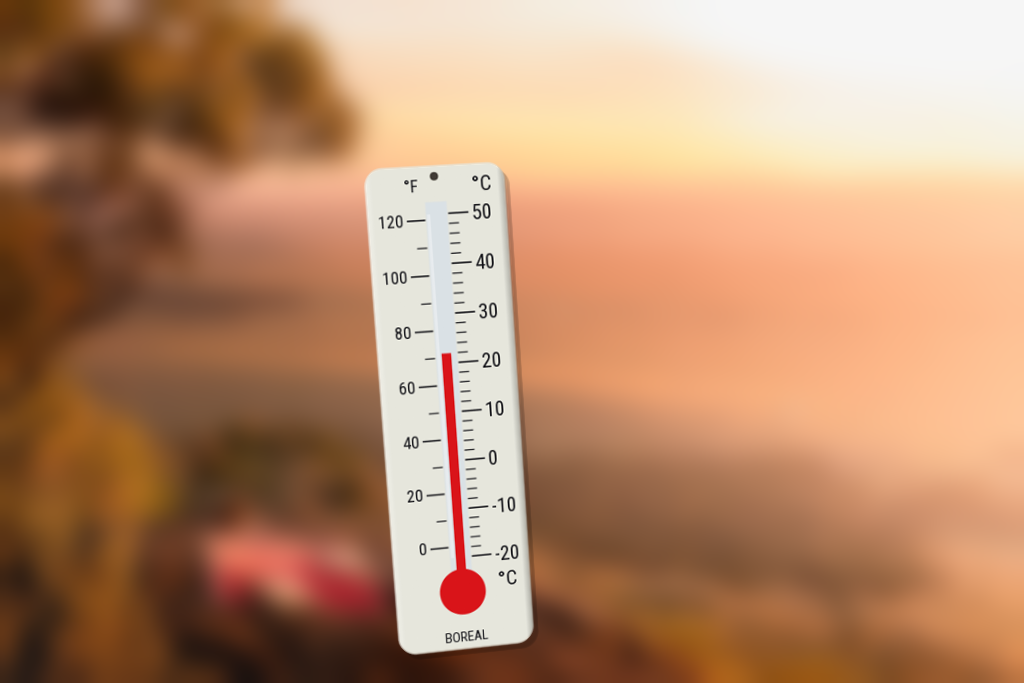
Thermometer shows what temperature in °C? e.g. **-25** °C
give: **22** °C
